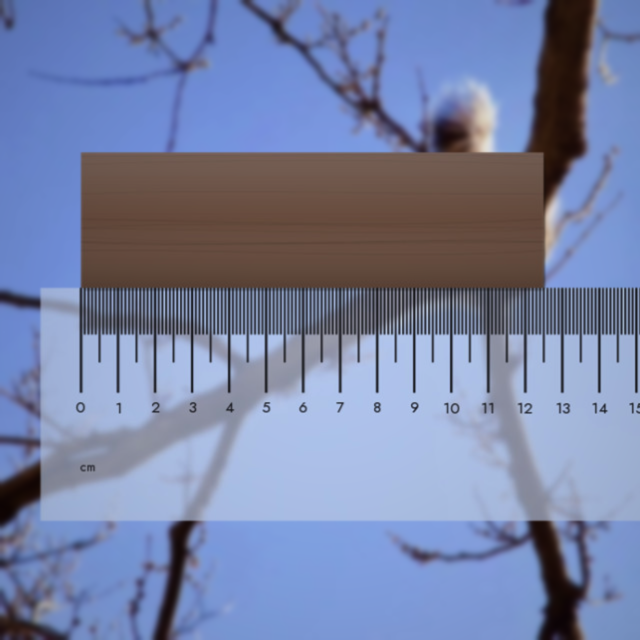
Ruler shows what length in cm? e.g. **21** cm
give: **12.5** cm
